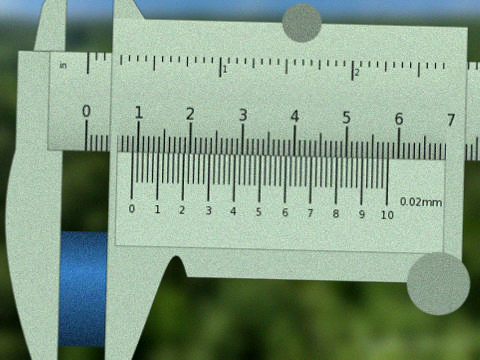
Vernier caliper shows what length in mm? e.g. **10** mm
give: **9.0** mm
